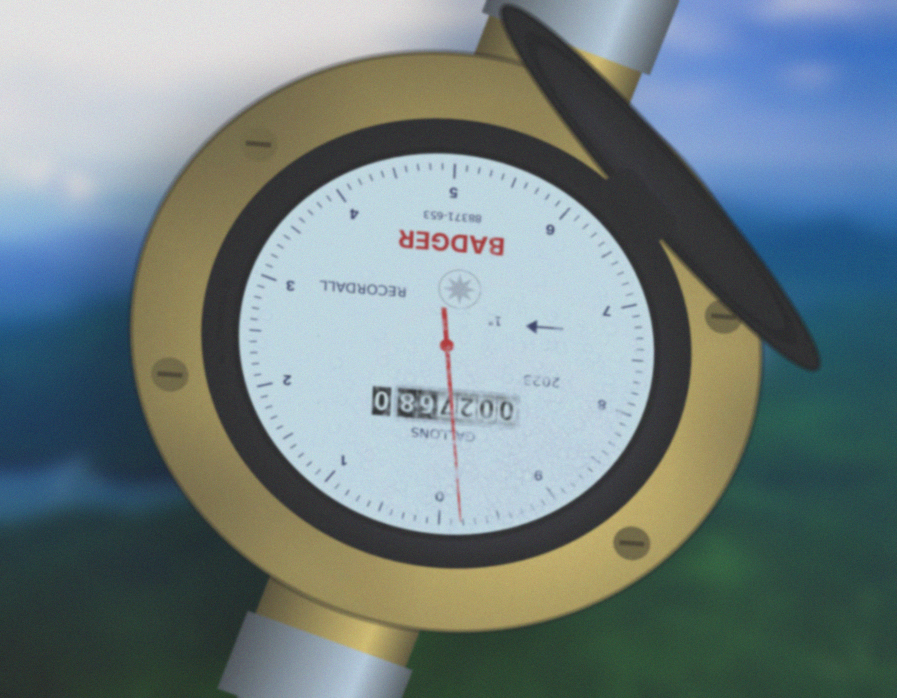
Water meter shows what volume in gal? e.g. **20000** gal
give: **27679.8** gal
